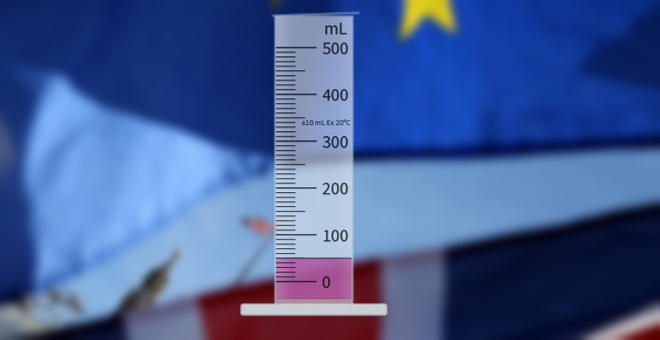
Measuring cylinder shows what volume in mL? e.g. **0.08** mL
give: **50** mL
